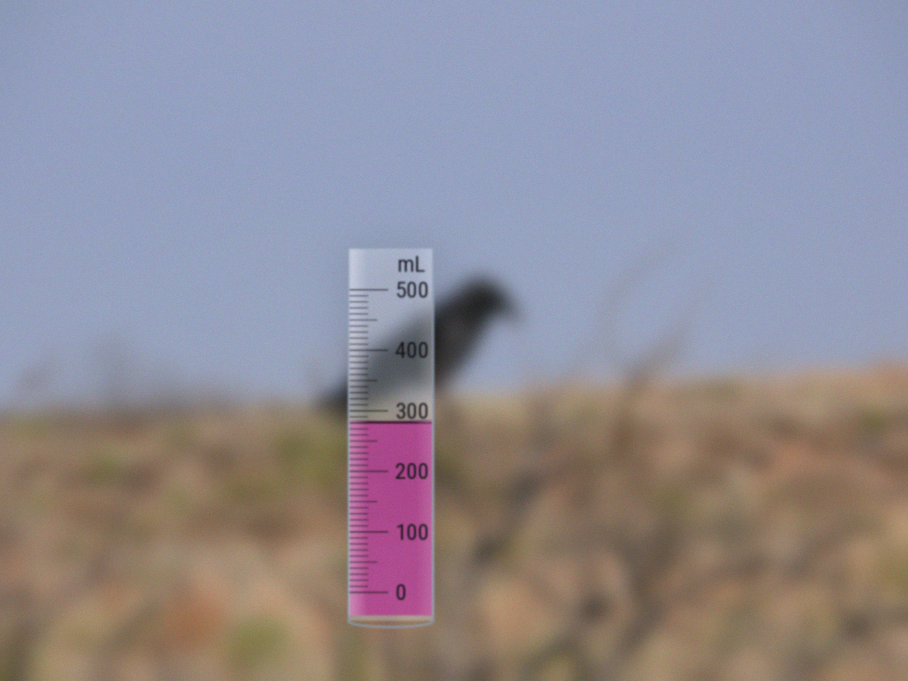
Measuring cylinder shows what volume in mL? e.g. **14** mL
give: **280** mL
